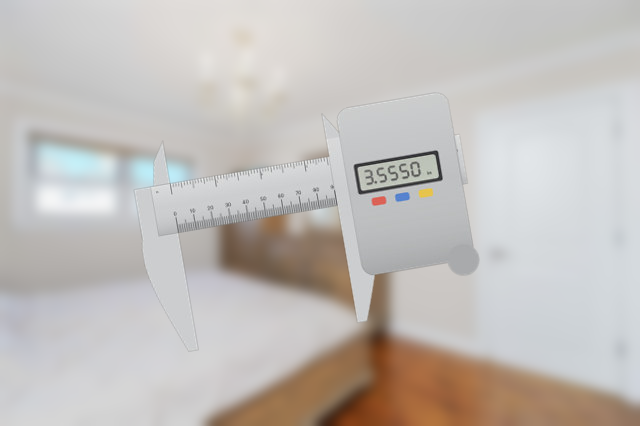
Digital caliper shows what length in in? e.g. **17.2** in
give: **3.5550** in
